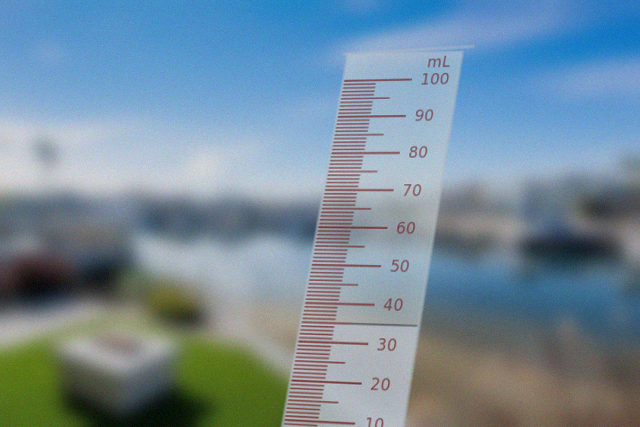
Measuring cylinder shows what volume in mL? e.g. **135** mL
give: **35** mL
